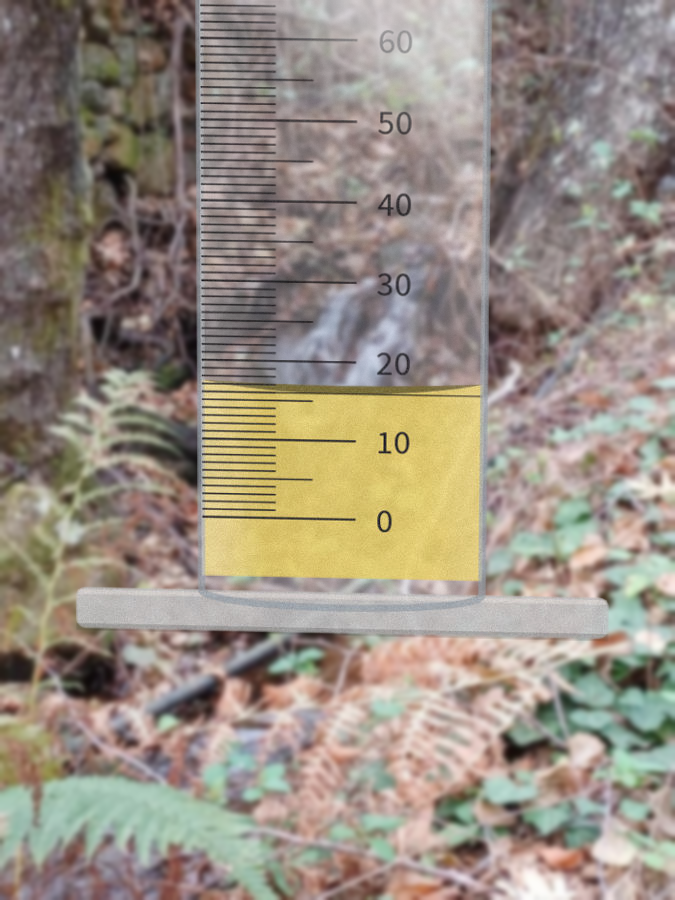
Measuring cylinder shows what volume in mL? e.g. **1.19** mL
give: **16** mL
